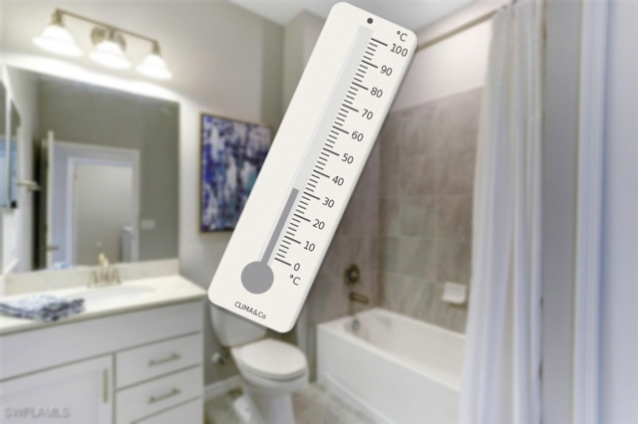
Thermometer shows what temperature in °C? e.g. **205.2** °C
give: **30** °C
